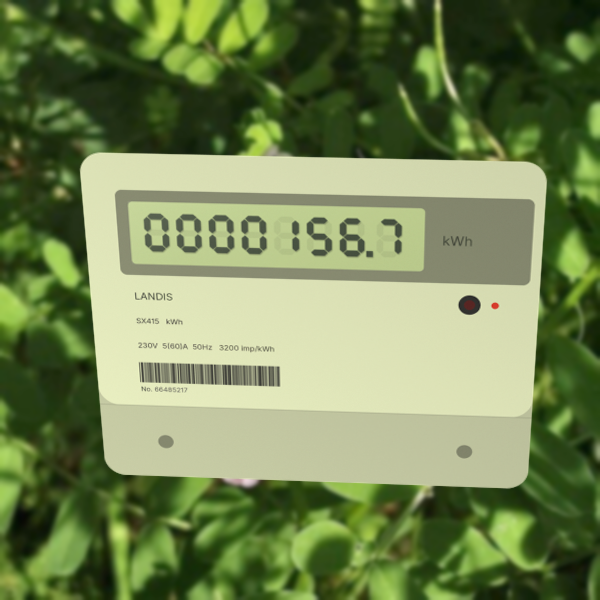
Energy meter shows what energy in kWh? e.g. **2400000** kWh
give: **156.7** kWh
